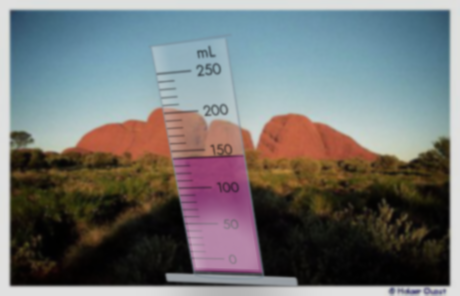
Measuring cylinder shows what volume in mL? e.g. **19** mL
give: **140** mL
